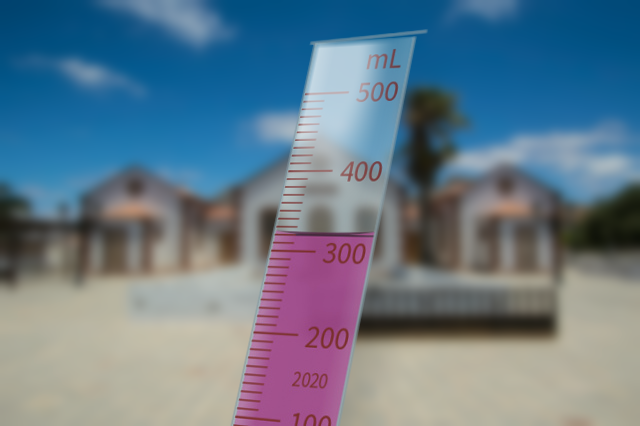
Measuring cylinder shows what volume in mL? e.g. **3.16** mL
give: **320** mL
